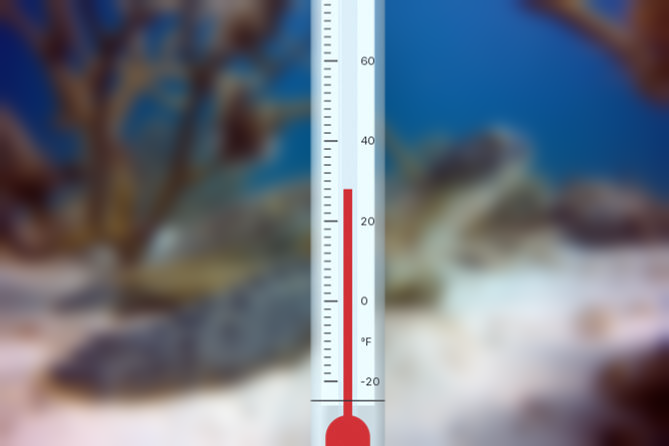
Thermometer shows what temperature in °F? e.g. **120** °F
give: **28** °F
